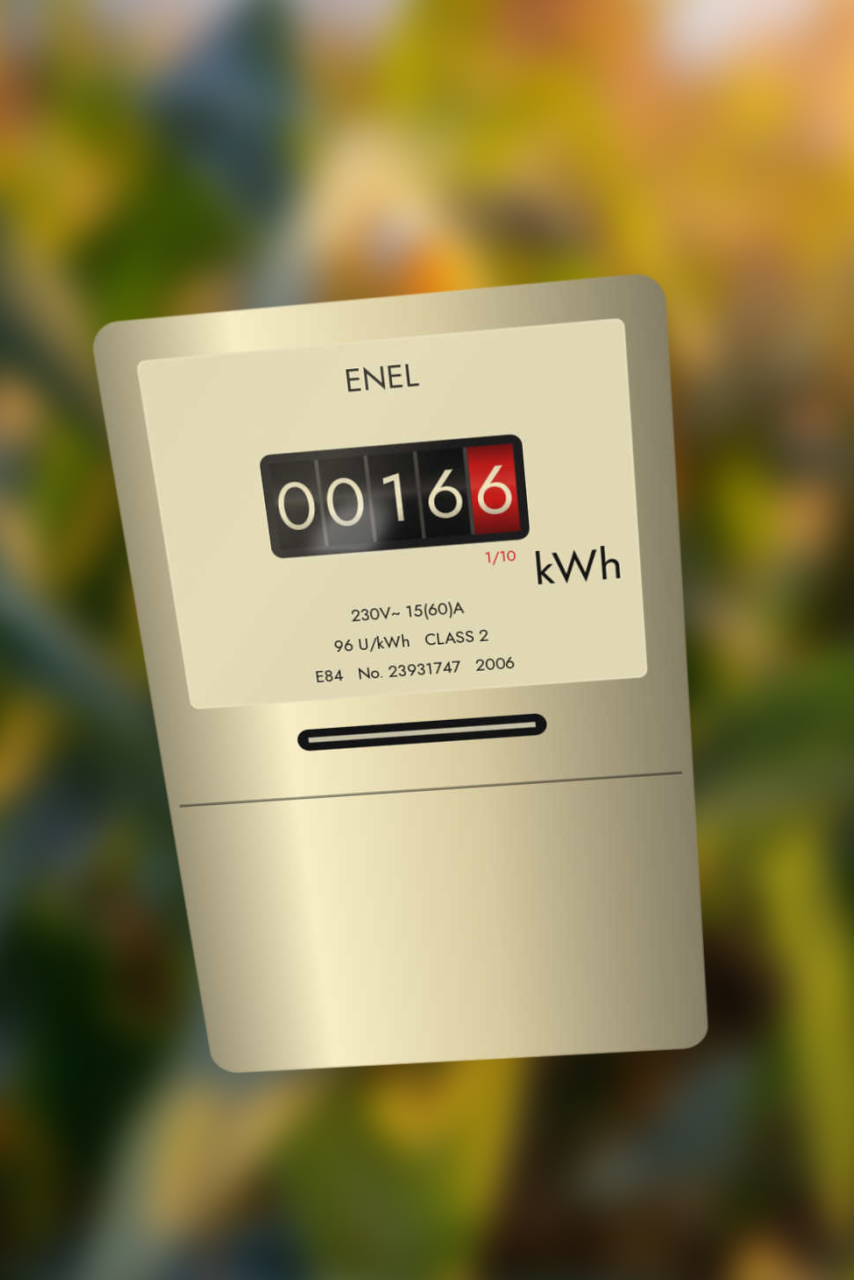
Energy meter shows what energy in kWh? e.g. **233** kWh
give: **16.6** kWh
